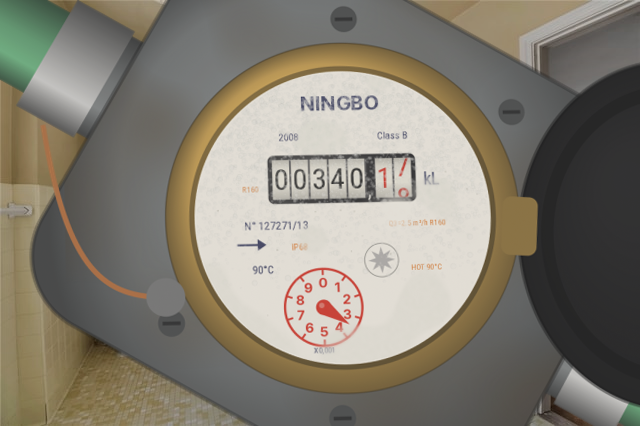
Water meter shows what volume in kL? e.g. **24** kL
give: **340.173** kL
